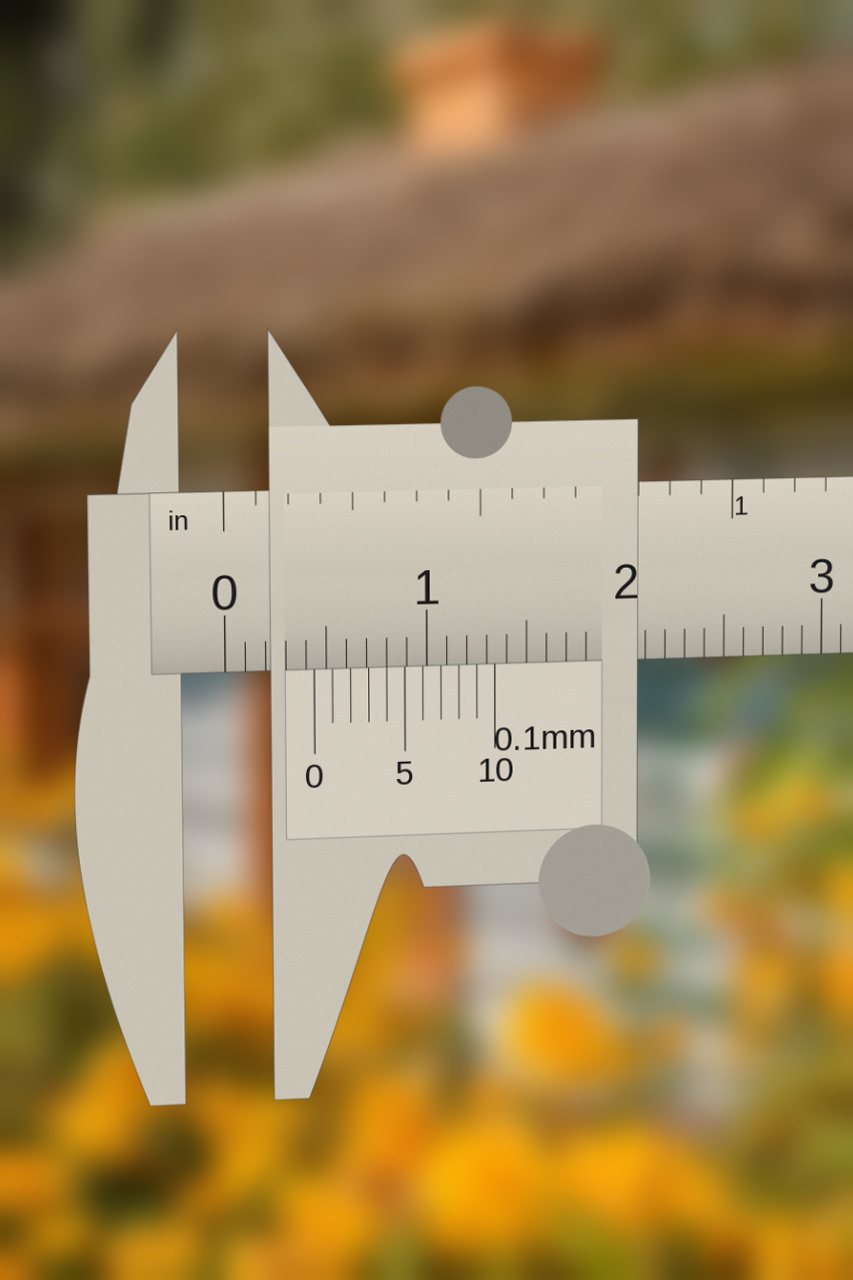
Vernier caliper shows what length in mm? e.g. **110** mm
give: **4.4** mm
